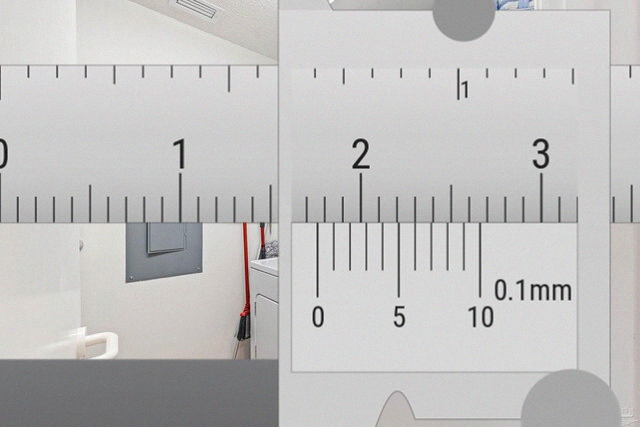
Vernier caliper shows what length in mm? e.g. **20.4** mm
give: **17.6** mm
